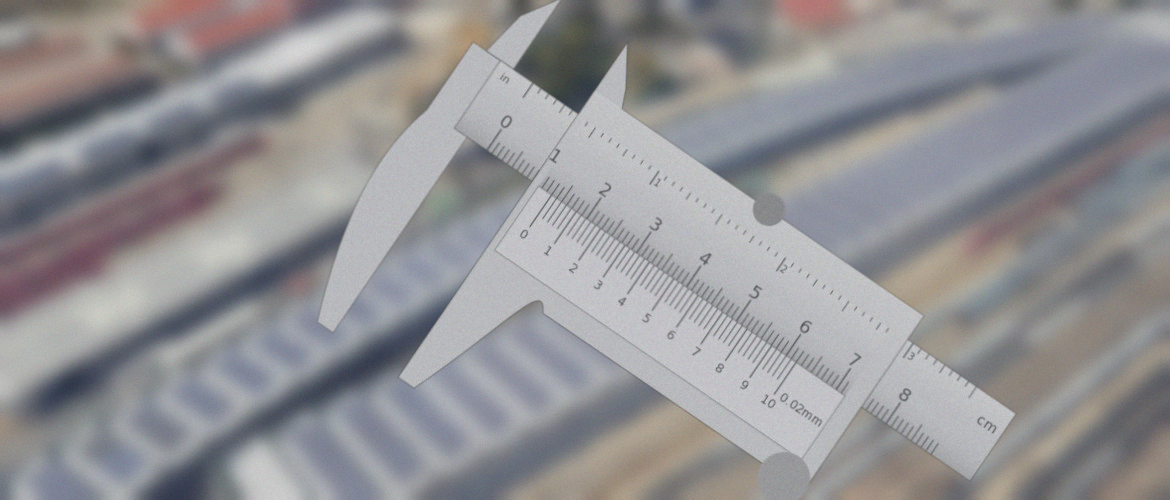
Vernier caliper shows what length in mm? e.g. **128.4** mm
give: **13.0** mm
